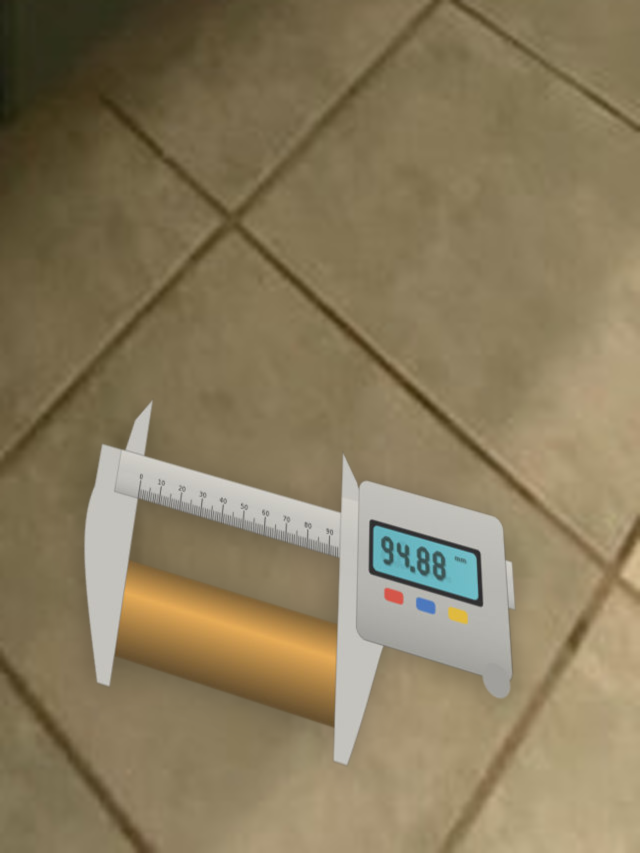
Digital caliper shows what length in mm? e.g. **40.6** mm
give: **94.88** mm
